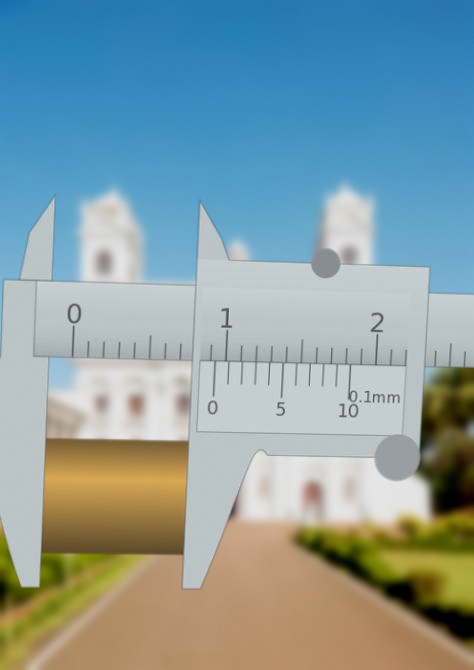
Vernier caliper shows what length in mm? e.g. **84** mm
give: **9.3** mm
